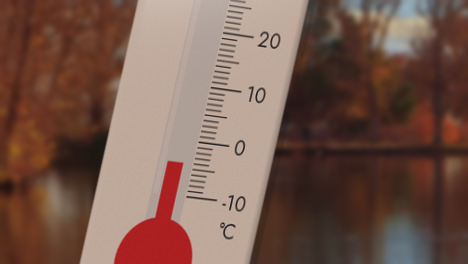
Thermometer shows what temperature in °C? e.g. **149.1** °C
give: **-4** °C
